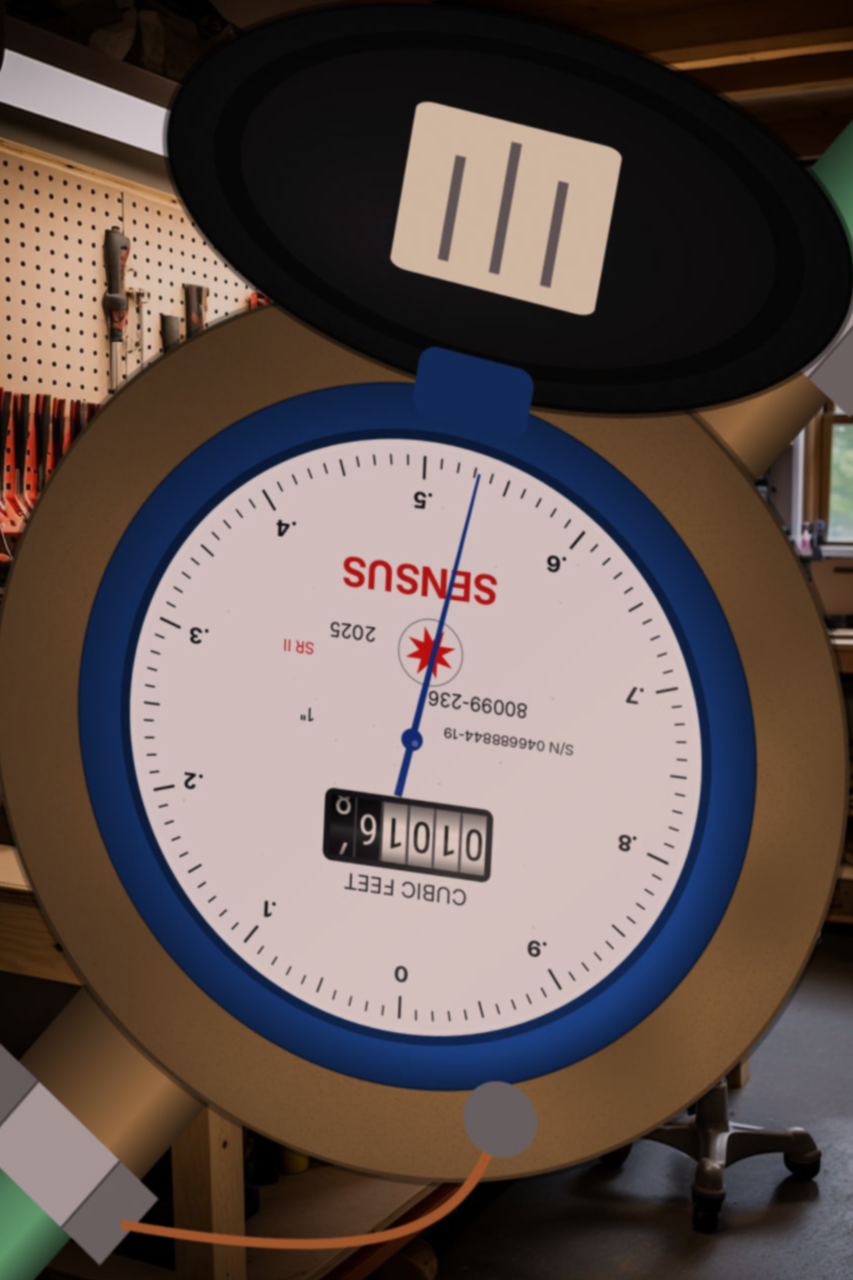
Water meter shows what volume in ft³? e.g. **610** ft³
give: **10167.53** ft³
